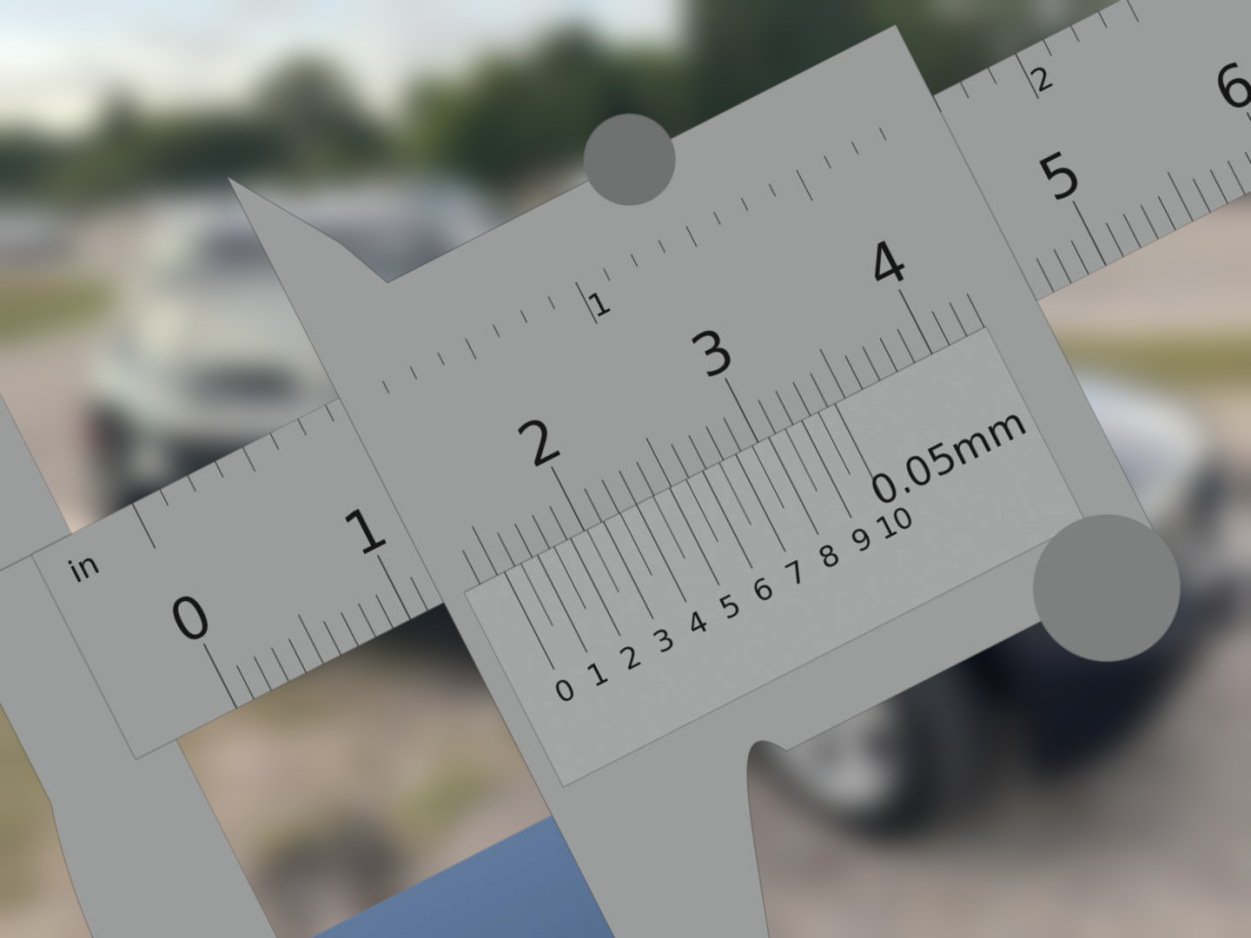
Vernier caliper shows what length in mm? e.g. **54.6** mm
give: **15.4** mm
